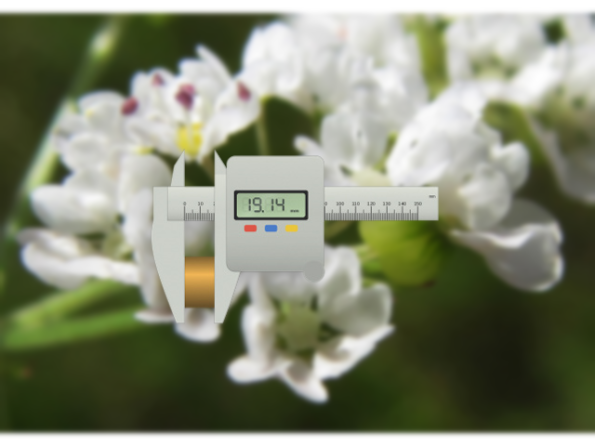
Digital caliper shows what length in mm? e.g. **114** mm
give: **19.14** mm
